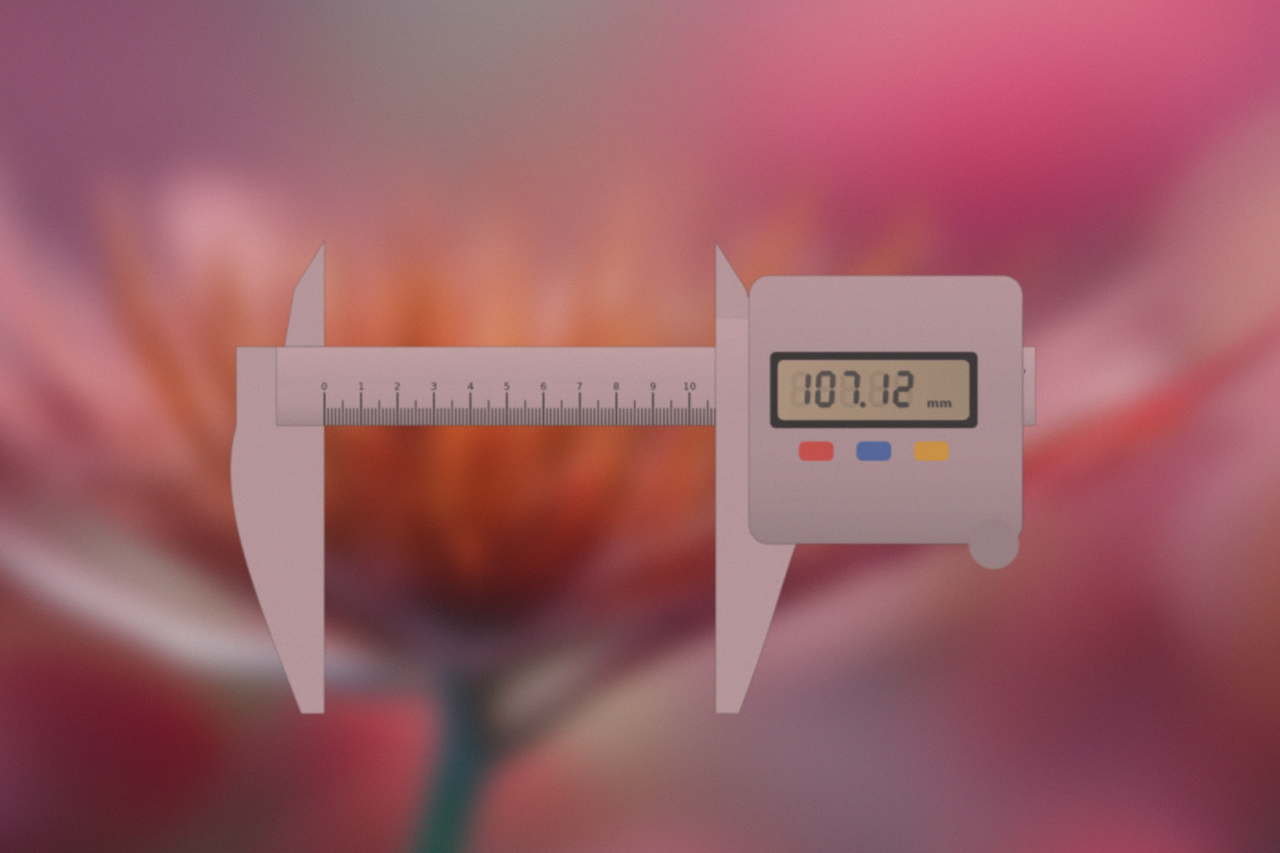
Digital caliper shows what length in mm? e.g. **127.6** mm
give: **107.12** mm
